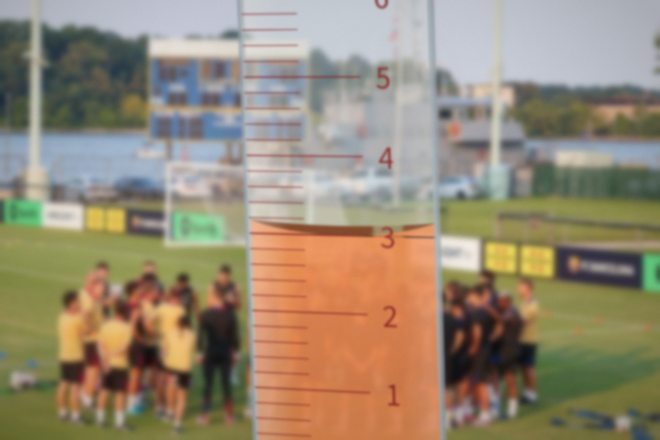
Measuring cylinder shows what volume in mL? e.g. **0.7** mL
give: **3** mL
